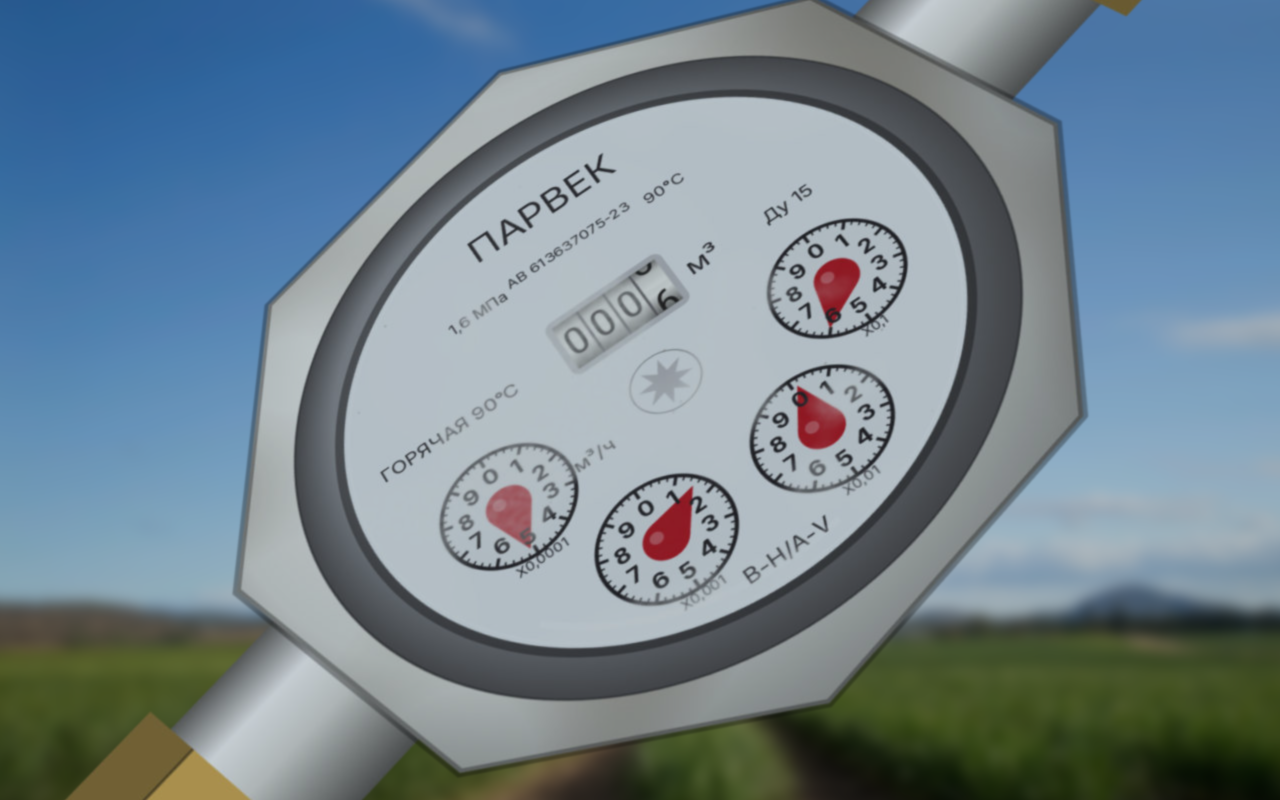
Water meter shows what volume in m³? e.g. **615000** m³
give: **5.6015** m³
